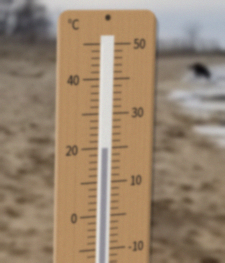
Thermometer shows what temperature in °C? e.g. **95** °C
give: **20** °C
